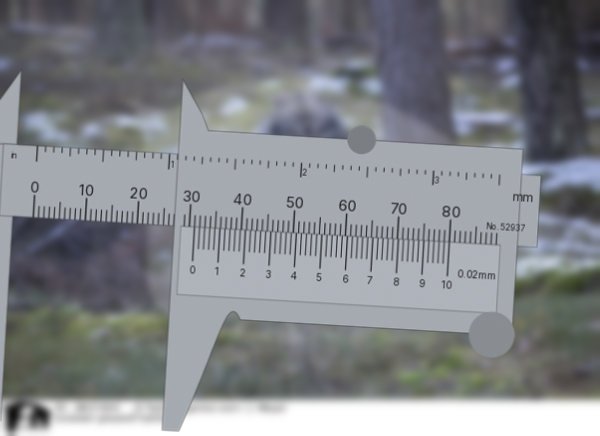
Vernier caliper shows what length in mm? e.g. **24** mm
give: **31.0** mm
